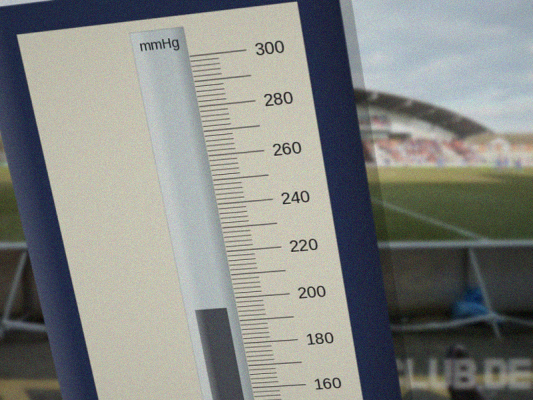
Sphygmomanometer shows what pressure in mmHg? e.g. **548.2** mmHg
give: **196** mmHg
